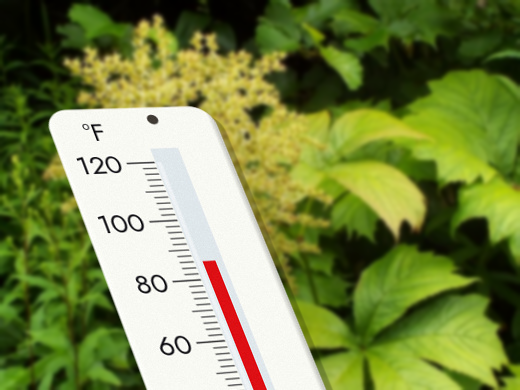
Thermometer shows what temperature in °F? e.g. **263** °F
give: **86** °F
